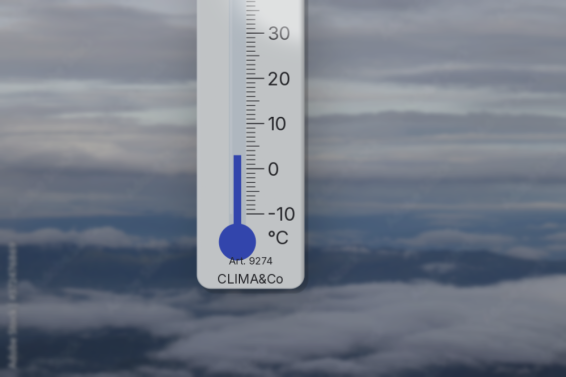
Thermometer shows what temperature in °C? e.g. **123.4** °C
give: **3** °C
